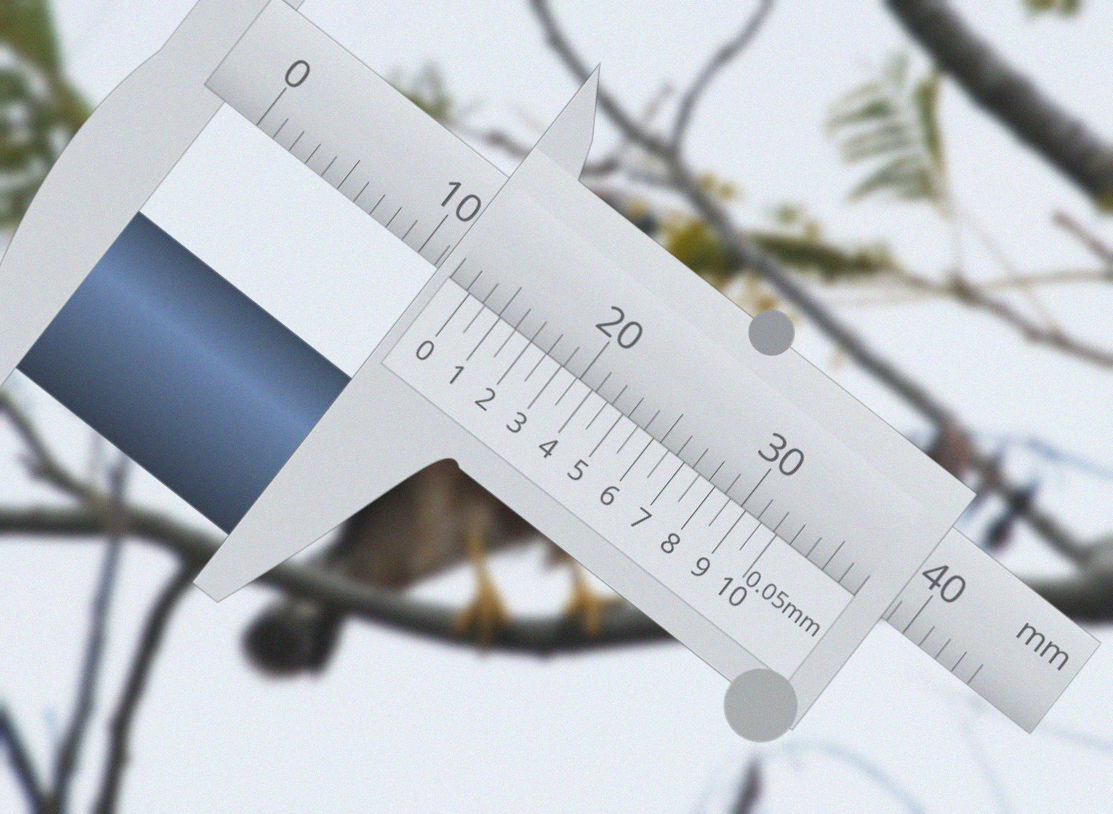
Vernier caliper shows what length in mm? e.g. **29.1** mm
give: **13.2** mm
